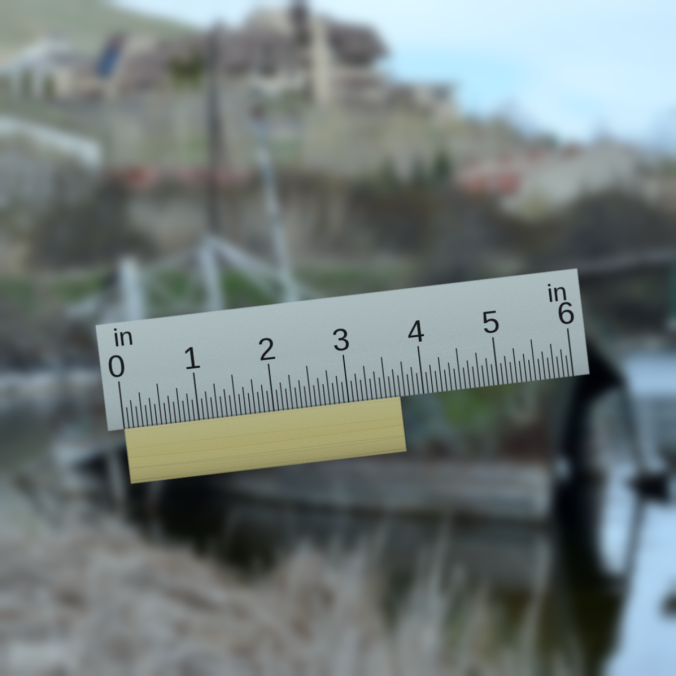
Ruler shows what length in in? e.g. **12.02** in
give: **3.6875** in
